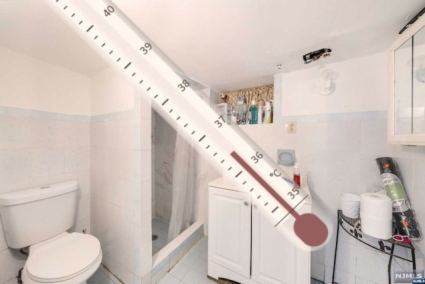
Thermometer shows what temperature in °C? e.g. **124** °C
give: **36.4** °C
